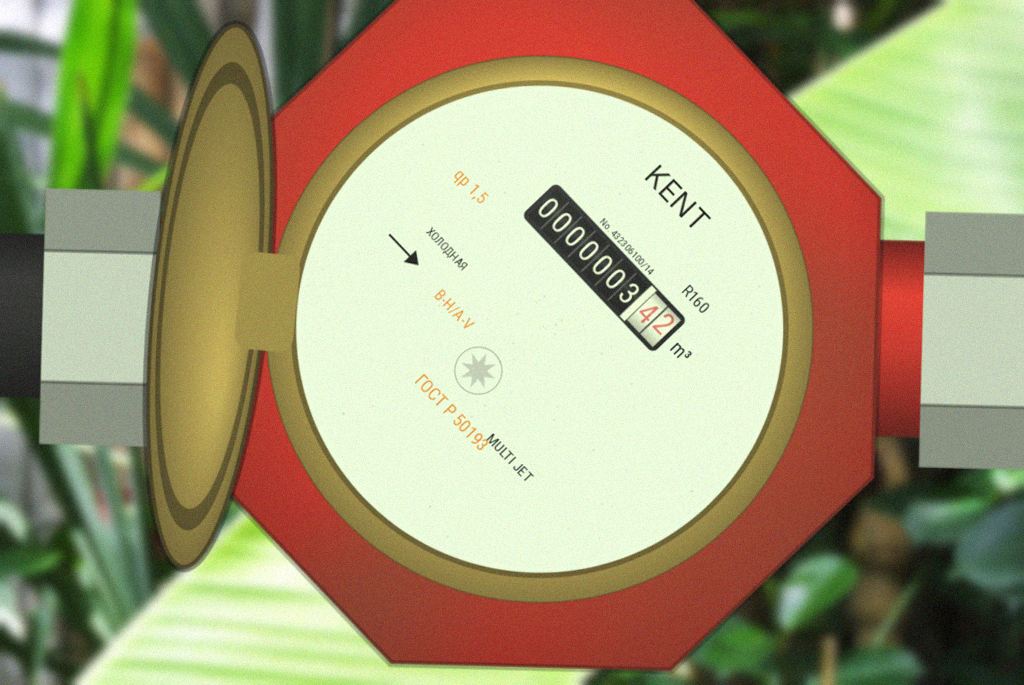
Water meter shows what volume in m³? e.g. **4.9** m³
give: **3.42** m³
